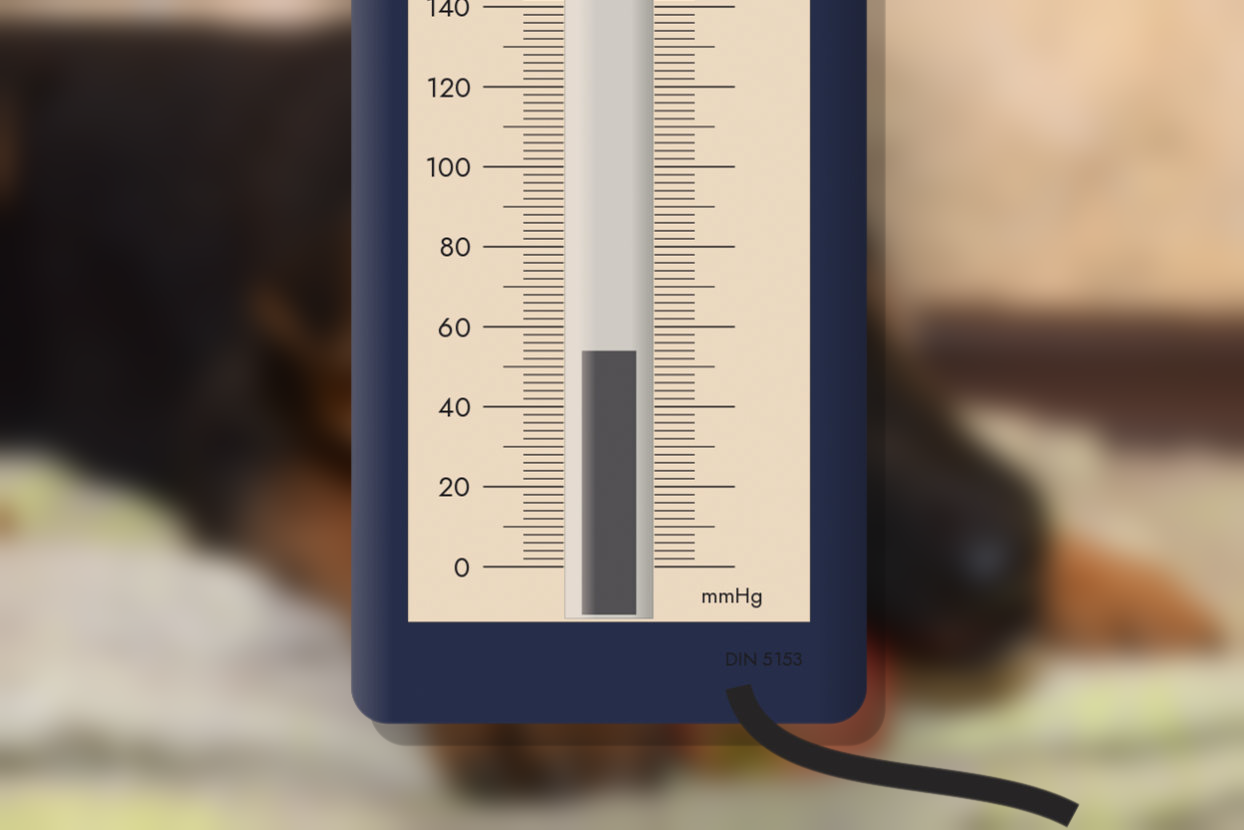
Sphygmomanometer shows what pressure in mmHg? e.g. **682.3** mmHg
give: **54** mmHg
